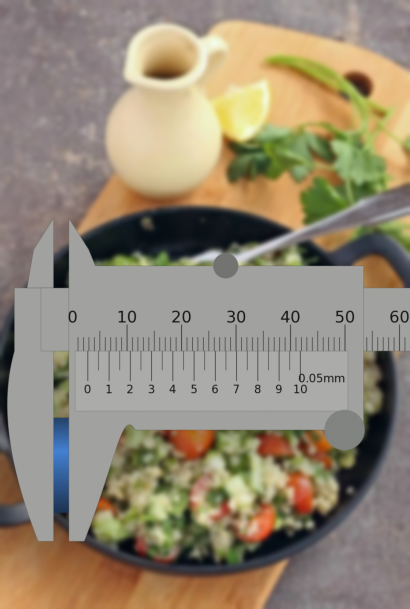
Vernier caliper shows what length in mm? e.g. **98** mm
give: **2.8** mm
